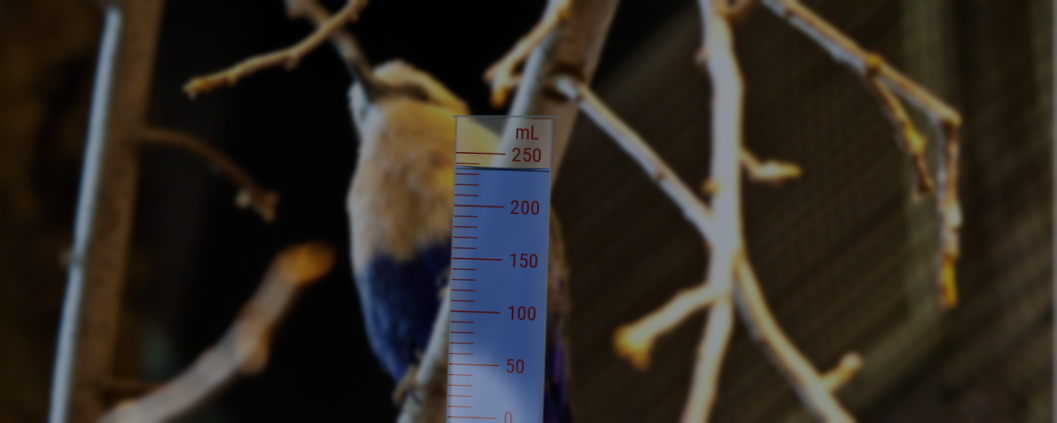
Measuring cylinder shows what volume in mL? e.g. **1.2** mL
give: **235** mL
